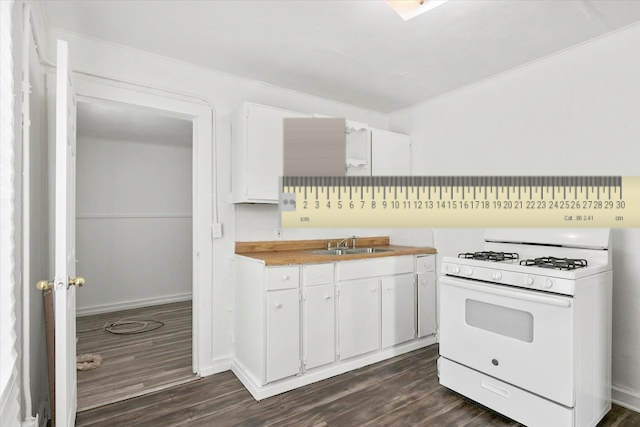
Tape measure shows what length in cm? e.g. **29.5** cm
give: **5.5** cm
